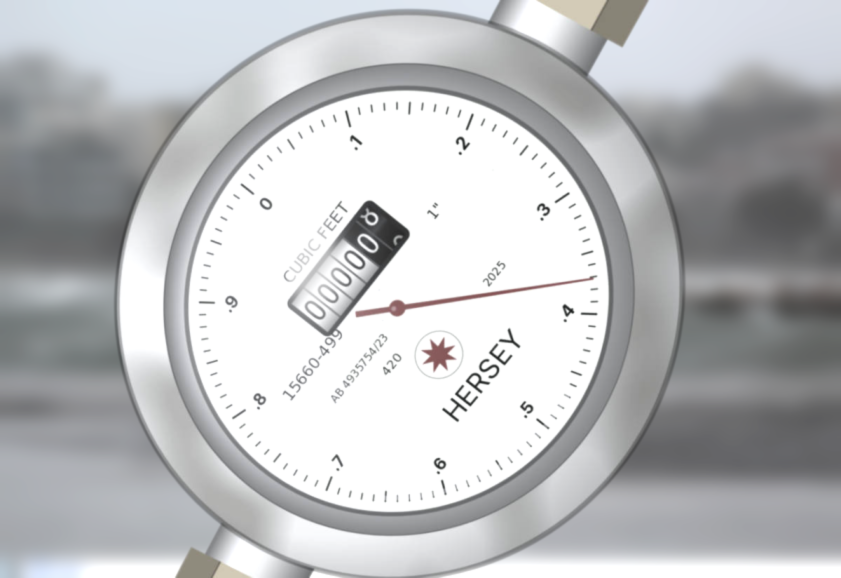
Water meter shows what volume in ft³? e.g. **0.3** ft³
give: **8.37** ft³
